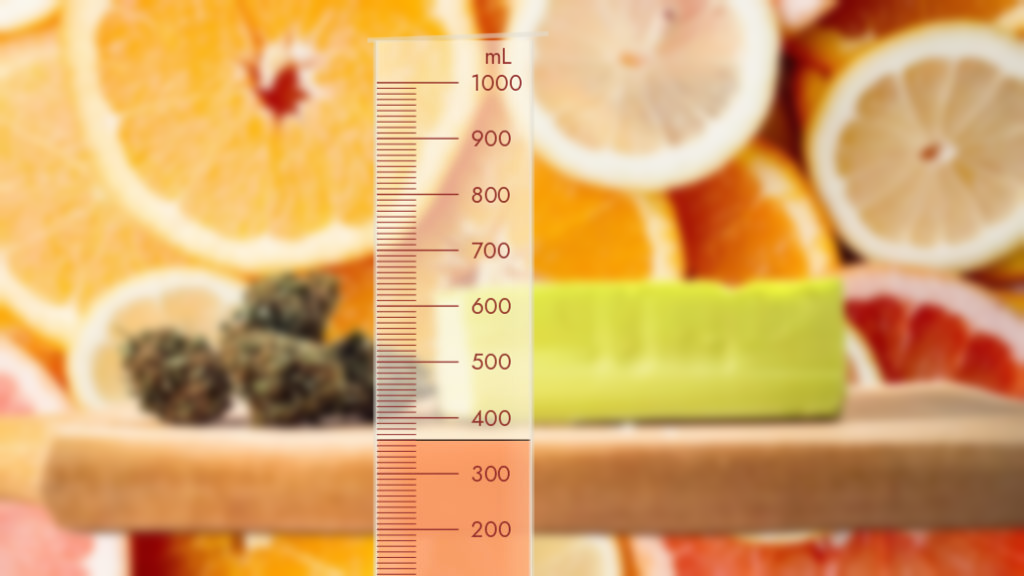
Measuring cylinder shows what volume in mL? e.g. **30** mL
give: **360** mL
